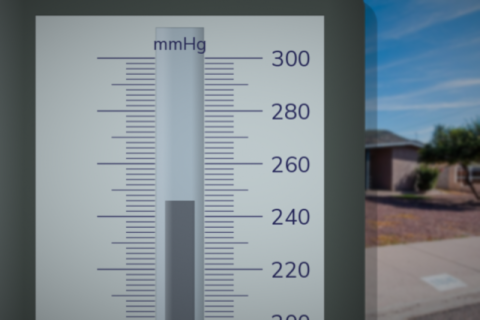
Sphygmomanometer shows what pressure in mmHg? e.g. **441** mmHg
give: **246** mmHg
